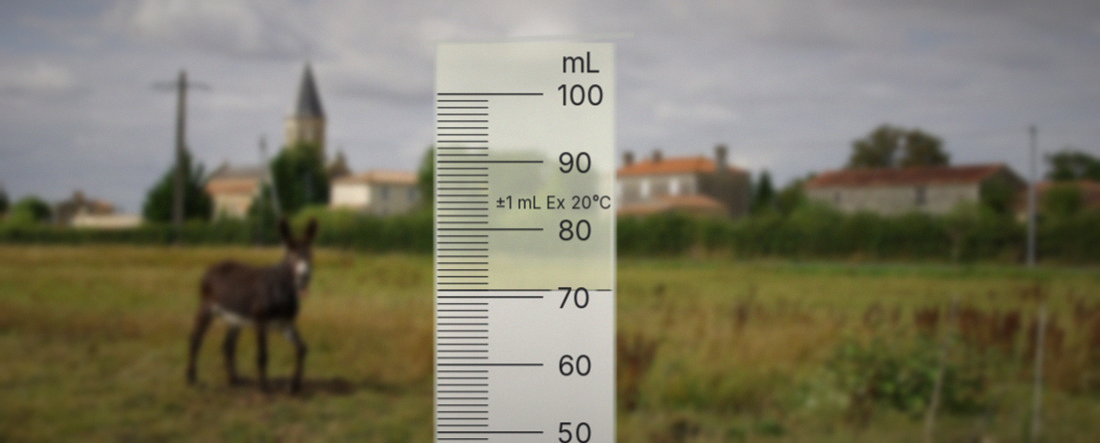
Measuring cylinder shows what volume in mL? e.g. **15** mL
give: **71** mL
